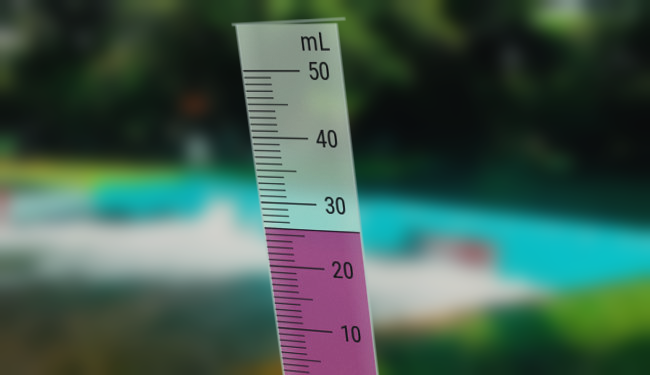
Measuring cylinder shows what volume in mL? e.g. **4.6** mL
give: **26** mL
